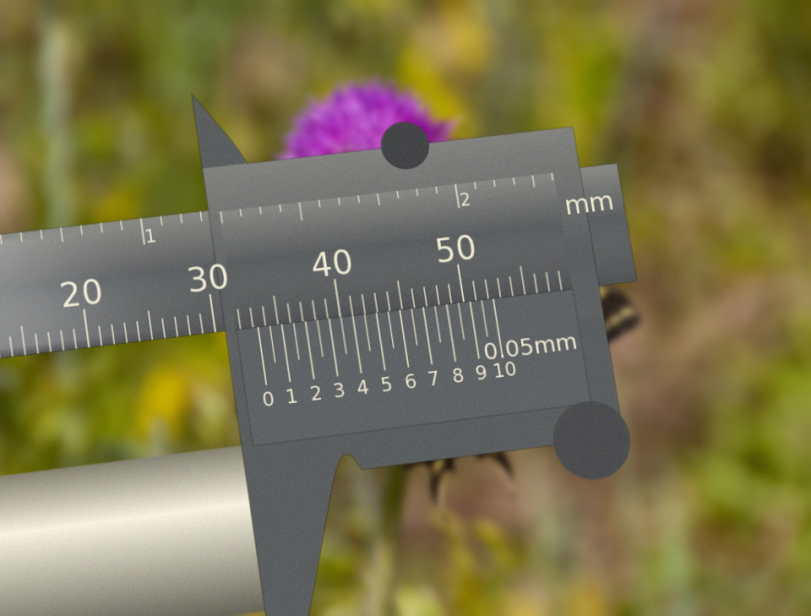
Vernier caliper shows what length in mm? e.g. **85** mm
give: **33.4** mm
